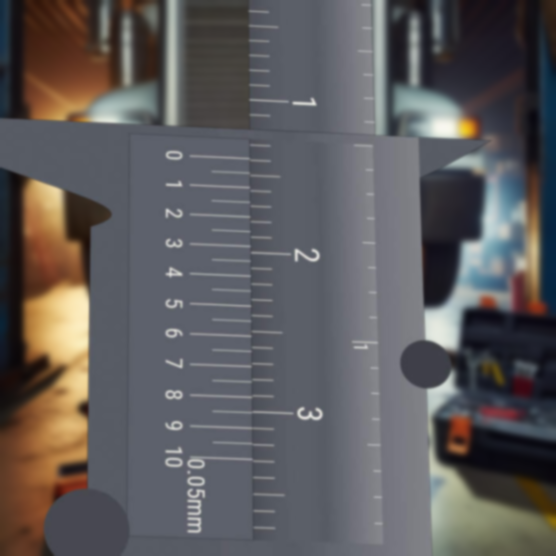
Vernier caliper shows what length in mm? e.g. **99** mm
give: **13.9** mm
